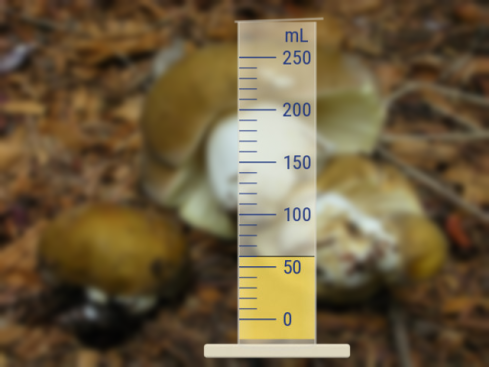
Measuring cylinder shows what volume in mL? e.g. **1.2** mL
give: **60** mL
